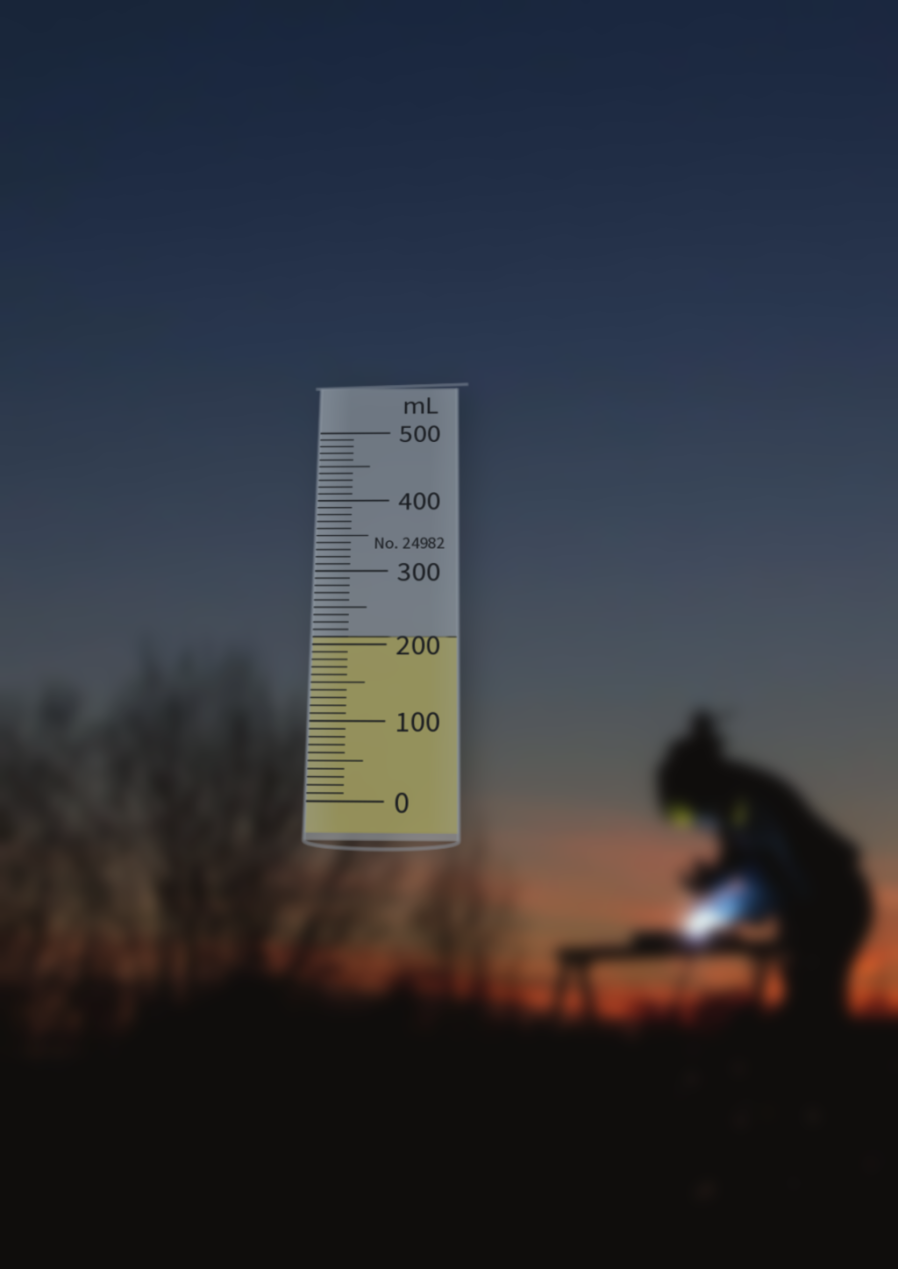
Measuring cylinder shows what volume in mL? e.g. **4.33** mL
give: **210** mL
